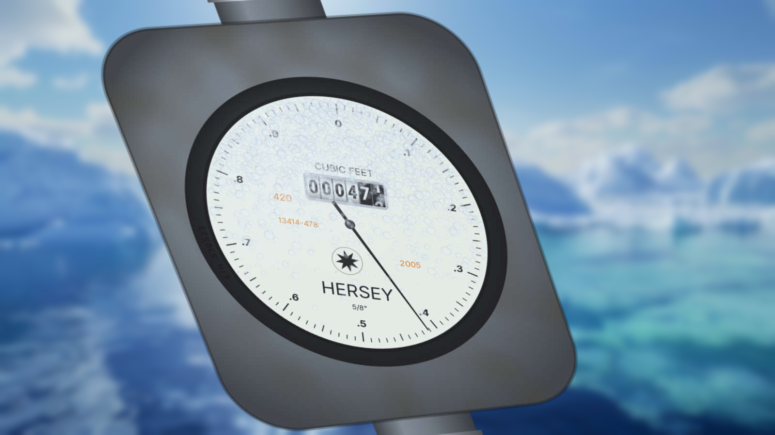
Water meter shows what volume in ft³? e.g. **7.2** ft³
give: **471.41** ft³
